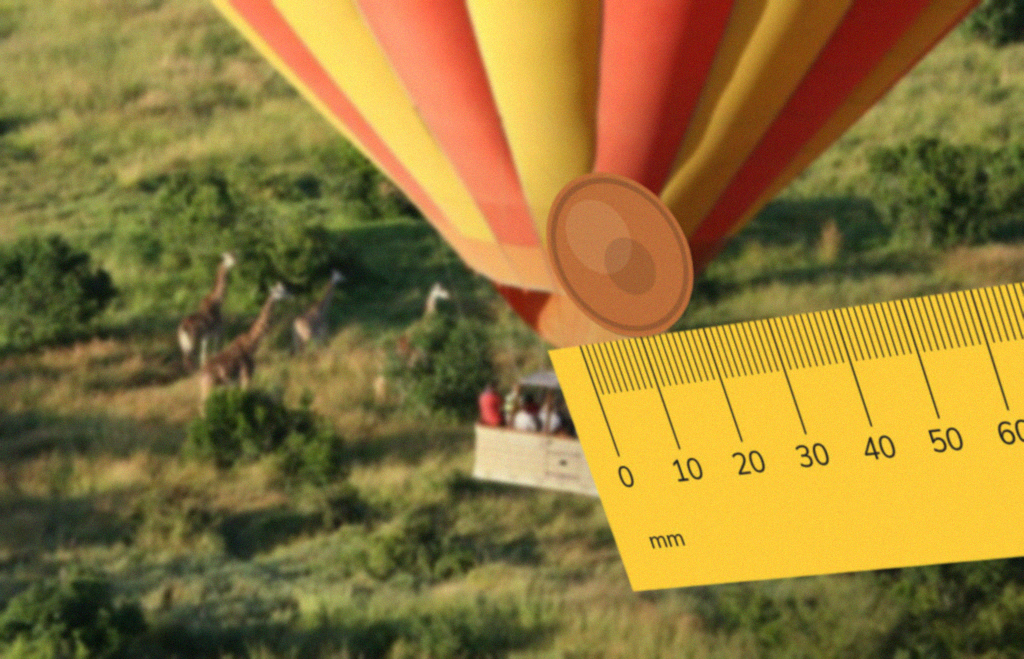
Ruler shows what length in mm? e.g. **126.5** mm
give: **22** mm
